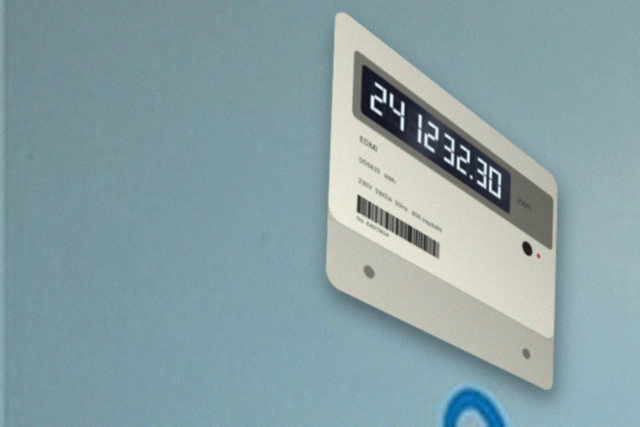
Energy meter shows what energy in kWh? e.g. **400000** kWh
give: **241232.30** kWh
